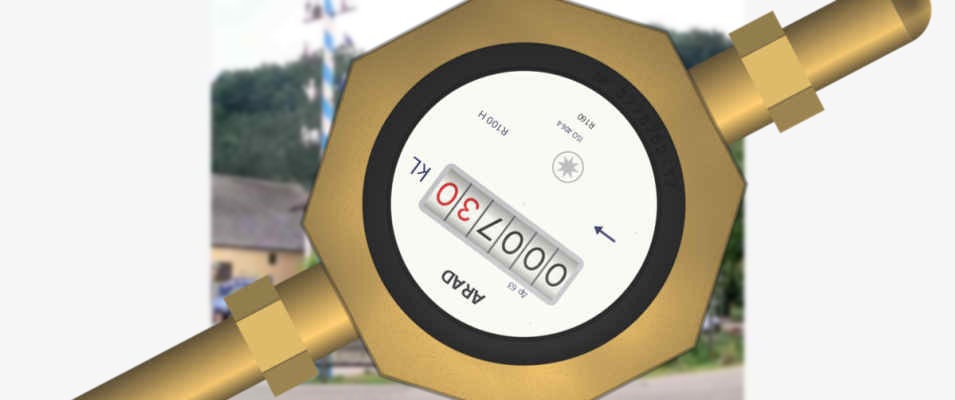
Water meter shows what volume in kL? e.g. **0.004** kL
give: **7.30** kL
